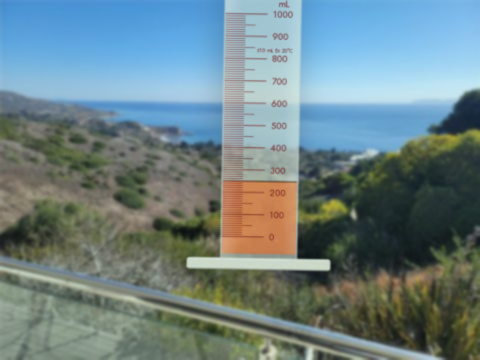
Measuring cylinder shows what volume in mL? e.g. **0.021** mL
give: **250** mL
